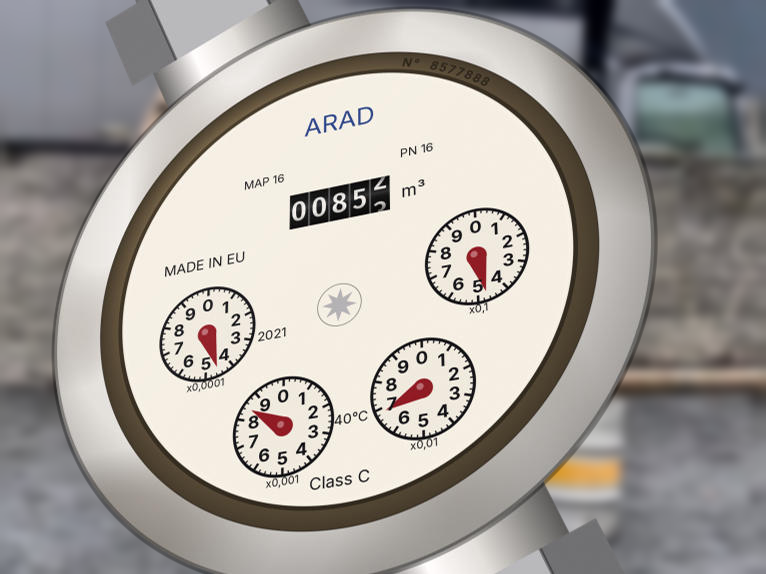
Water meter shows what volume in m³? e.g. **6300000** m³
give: **852.4684** m³
